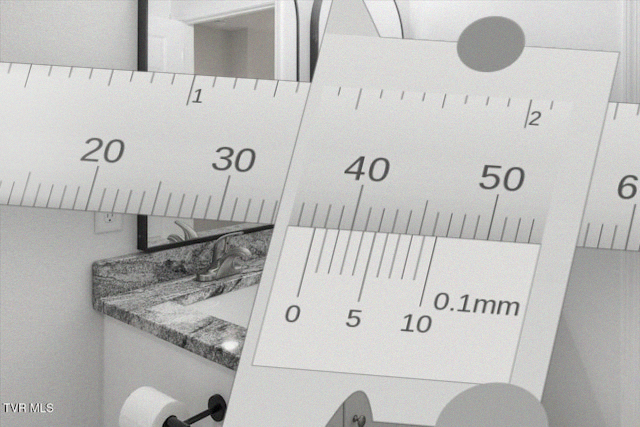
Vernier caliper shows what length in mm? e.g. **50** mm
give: **37.3** mm
